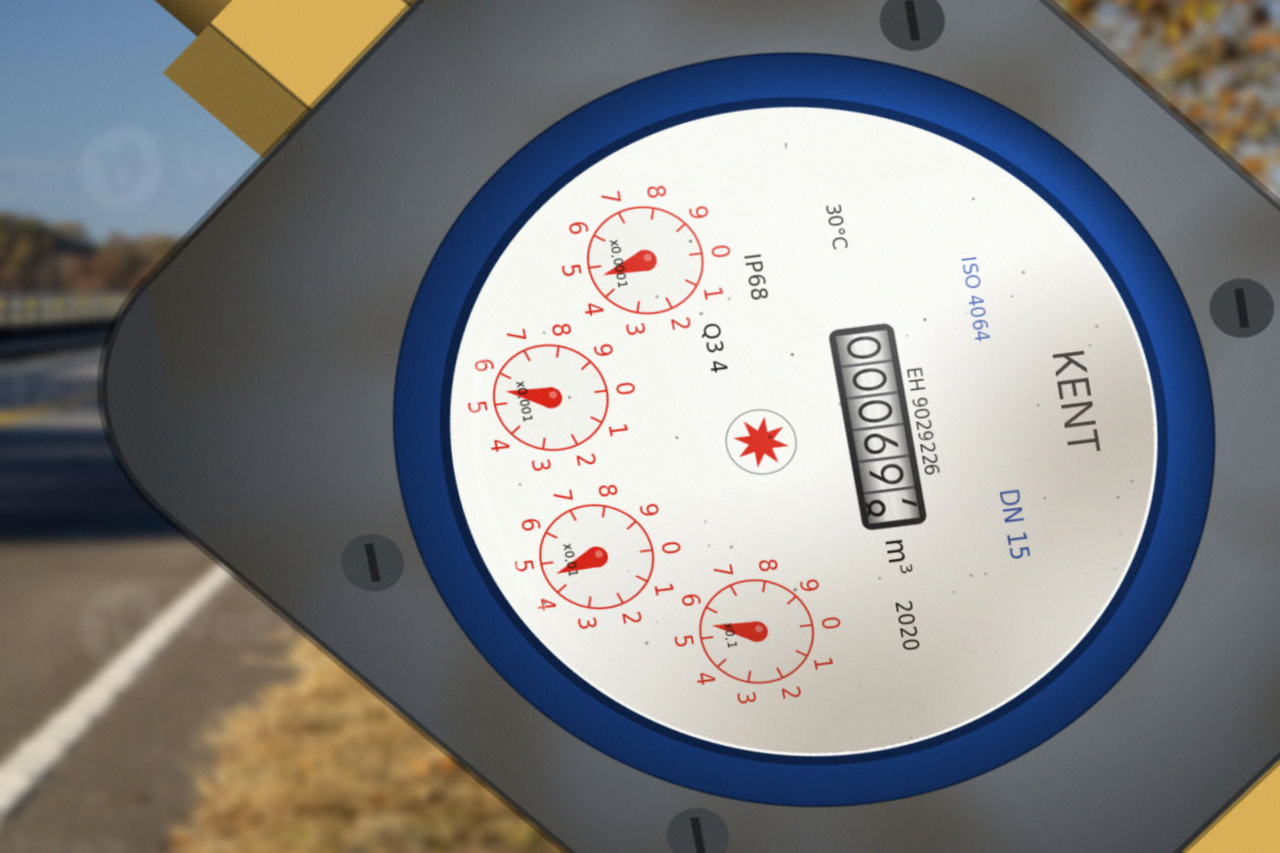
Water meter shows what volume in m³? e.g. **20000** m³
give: **697.5454** m³
